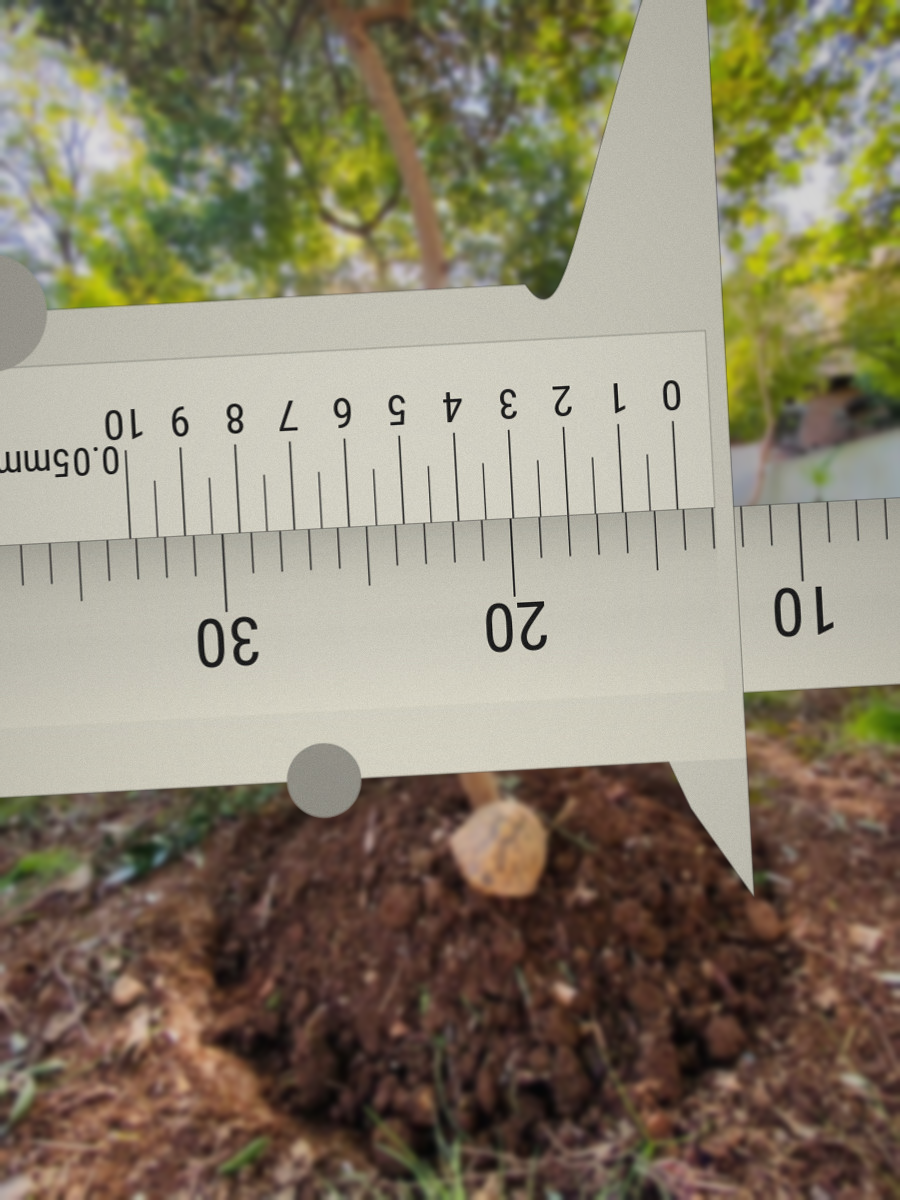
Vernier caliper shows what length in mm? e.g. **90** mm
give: **14.20** mm
